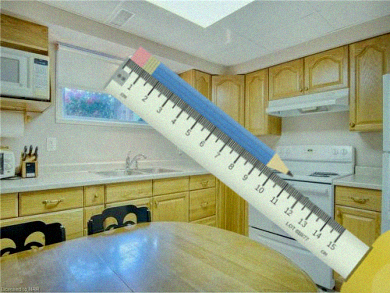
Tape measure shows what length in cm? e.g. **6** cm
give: **11** cm
